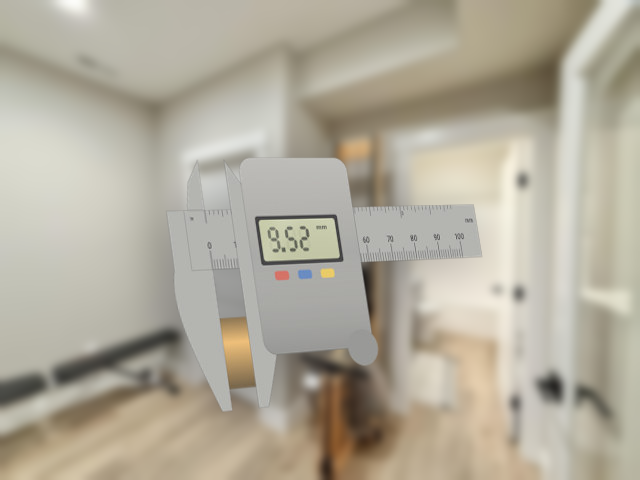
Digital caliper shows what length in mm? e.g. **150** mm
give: **9.52** mm
